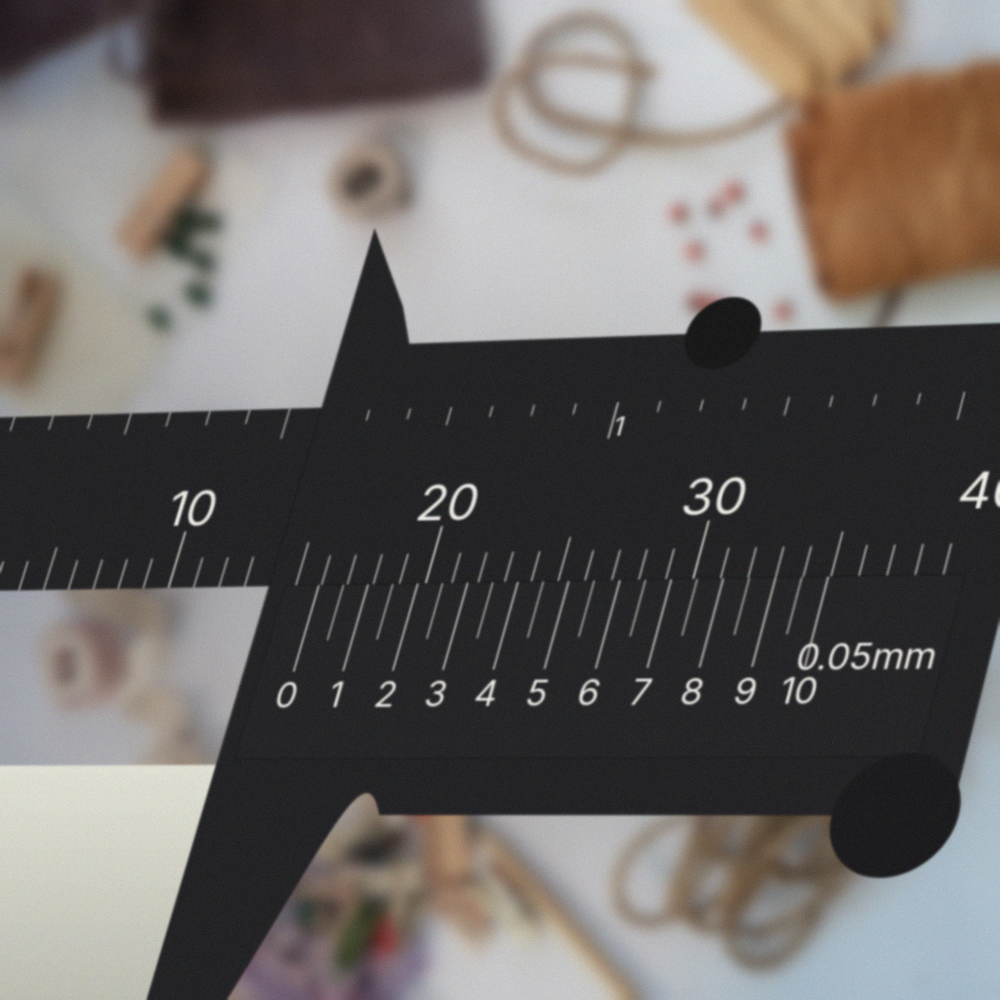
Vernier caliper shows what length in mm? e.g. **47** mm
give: **15.9** mm
